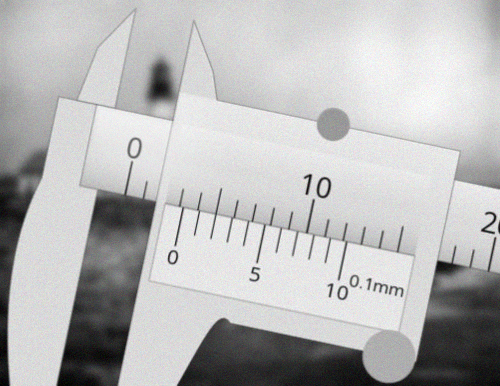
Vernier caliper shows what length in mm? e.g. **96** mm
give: **3.2** mm
